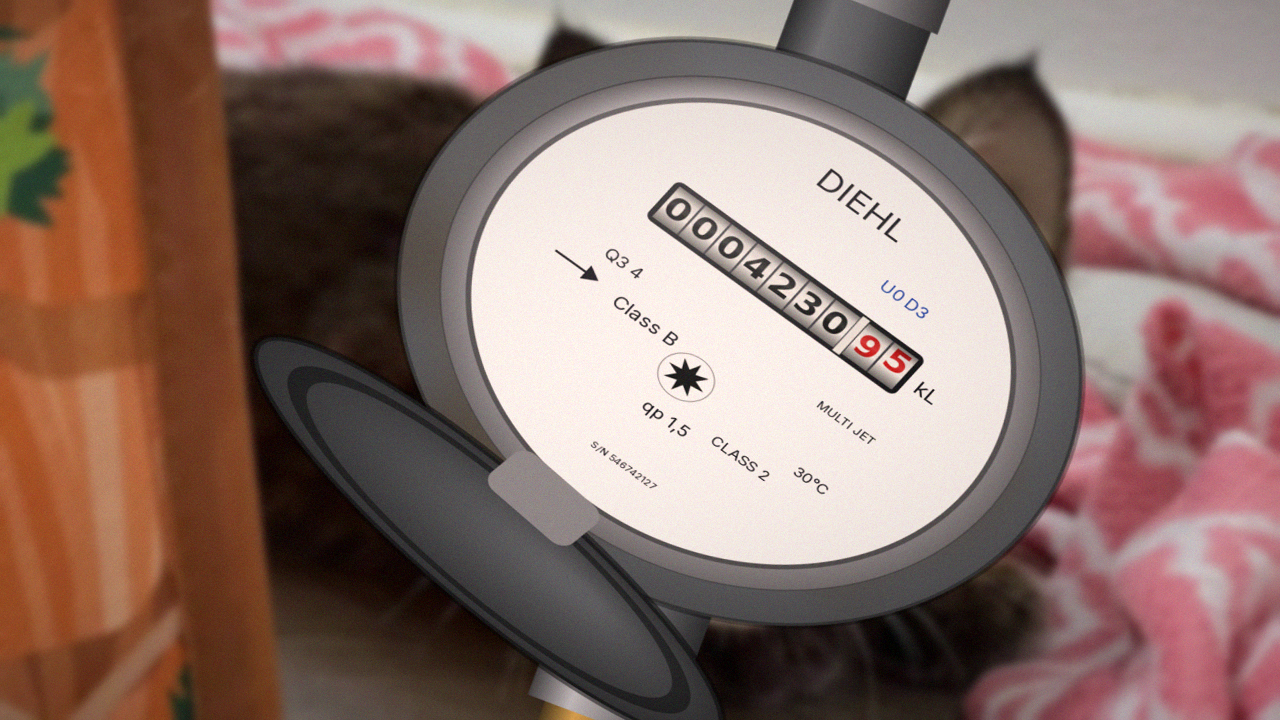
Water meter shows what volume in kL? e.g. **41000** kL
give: **4230.95** kL
